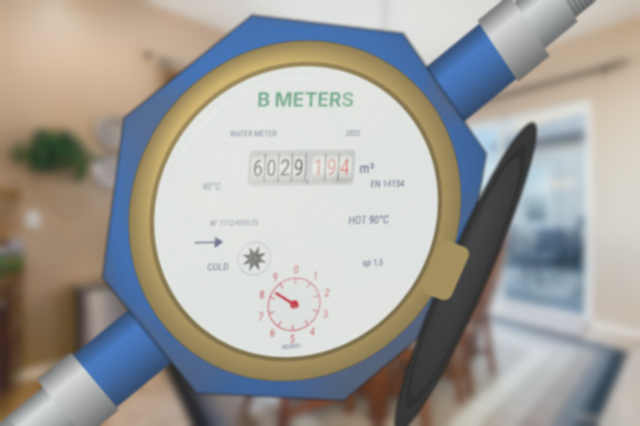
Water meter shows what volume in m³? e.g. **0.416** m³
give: **6029.1948** m³
